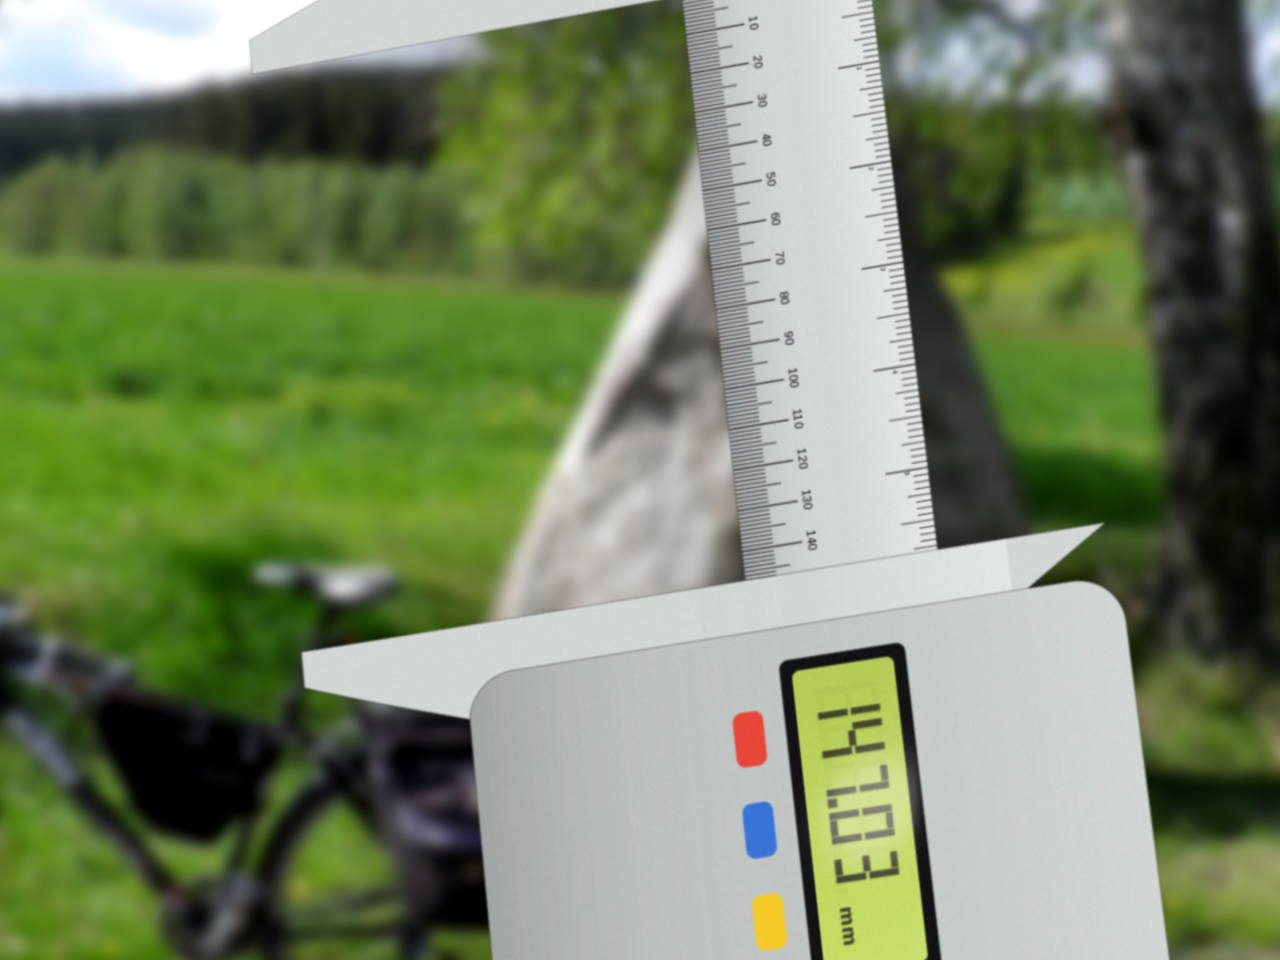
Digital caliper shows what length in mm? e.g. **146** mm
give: **147.03** mm
